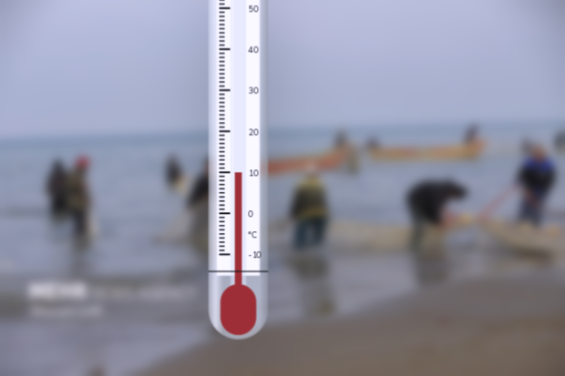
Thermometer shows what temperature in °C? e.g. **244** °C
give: **10** °C
